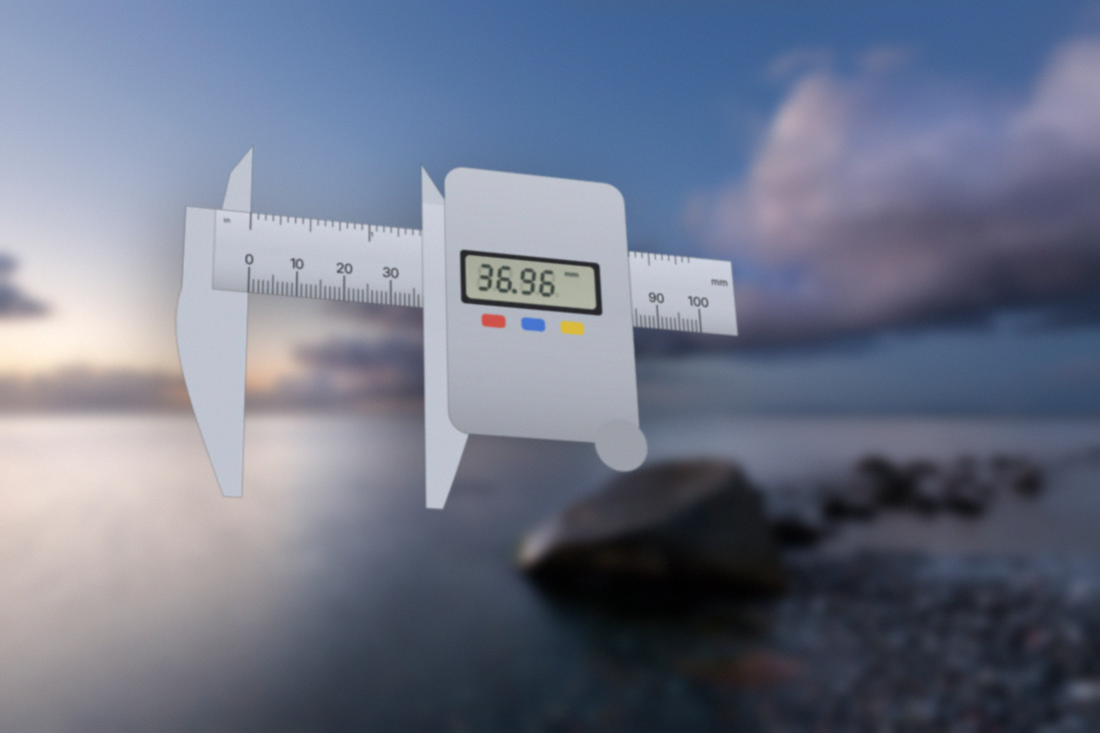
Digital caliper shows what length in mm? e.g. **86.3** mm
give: **36.96** mm
